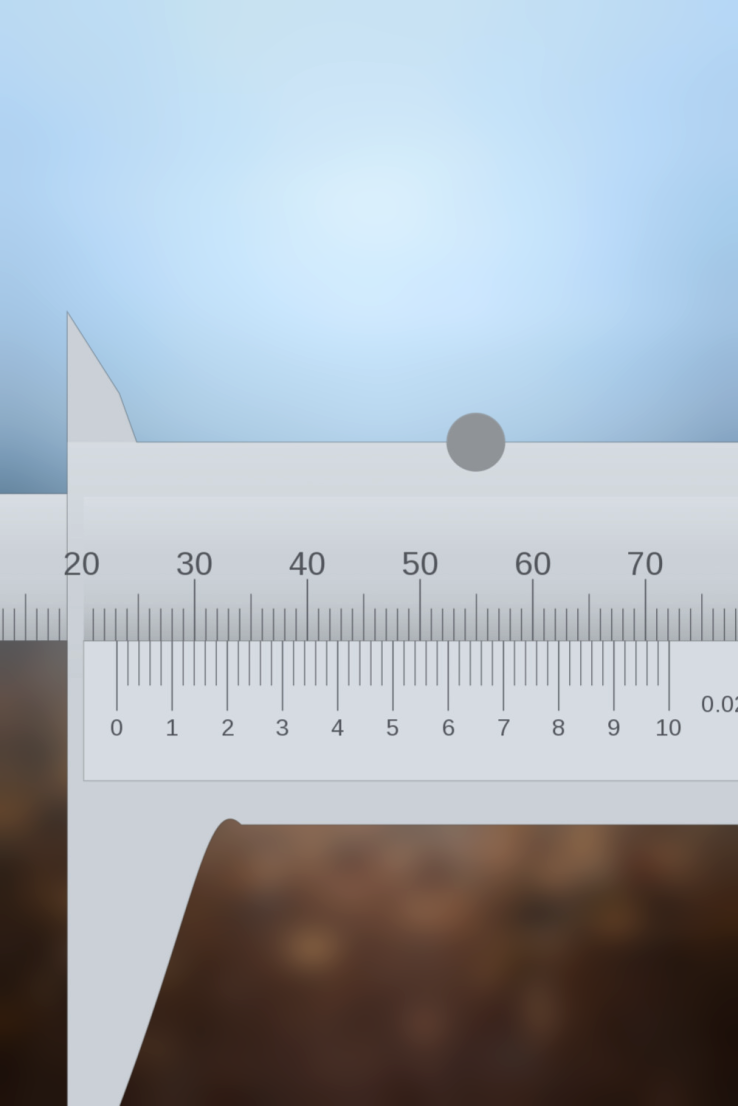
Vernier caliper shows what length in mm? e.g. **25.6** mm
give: **23.1** mm
